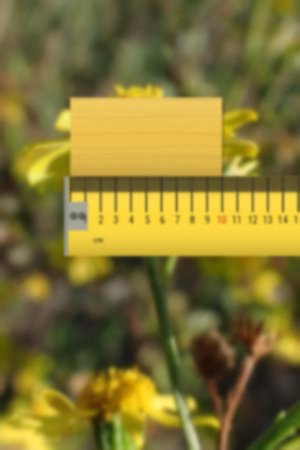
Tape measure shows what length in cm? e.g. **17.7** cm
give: **10** cm
